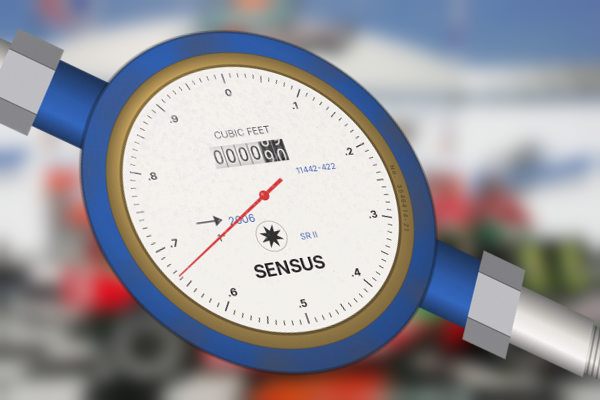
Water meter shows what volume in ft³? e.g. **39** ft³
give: **89.66** ft³
